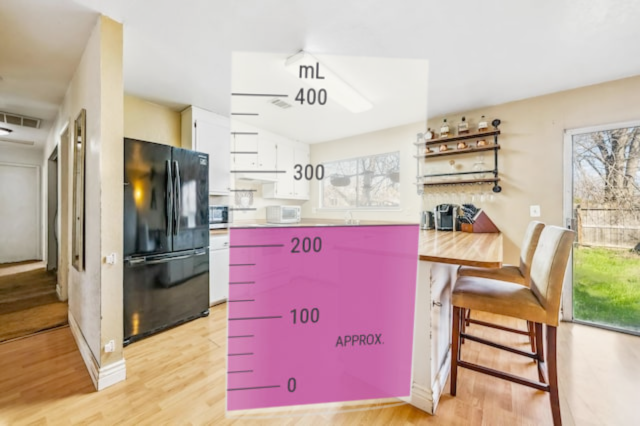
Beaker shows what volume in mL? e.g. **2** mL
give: **225** mL
